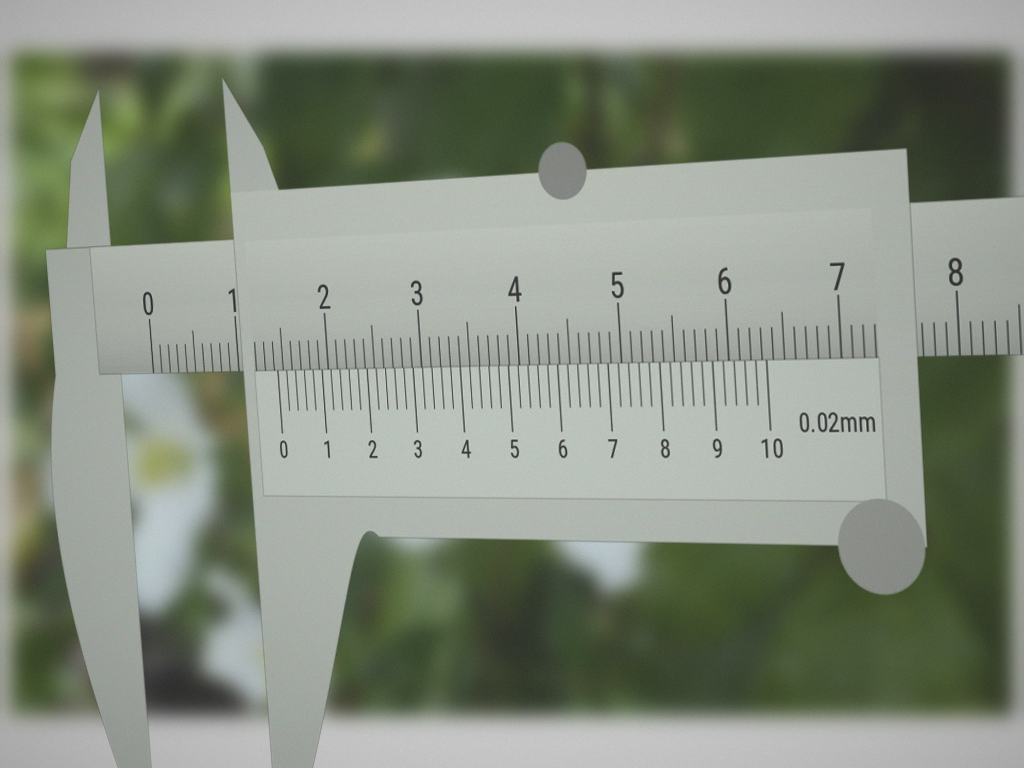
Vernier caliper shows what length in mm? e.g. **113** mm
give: **14.4** mm
